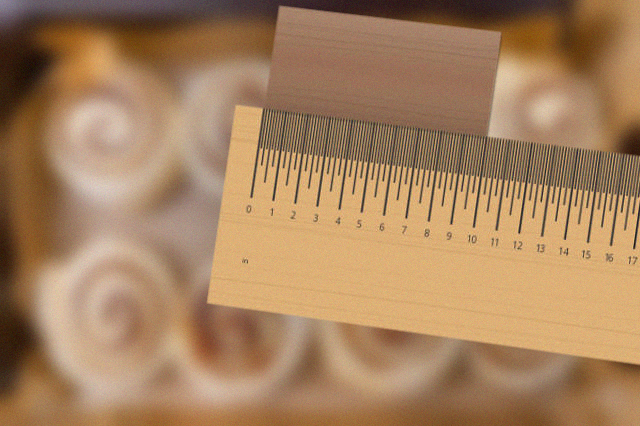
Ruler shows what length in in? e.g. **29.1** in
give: **10** in
